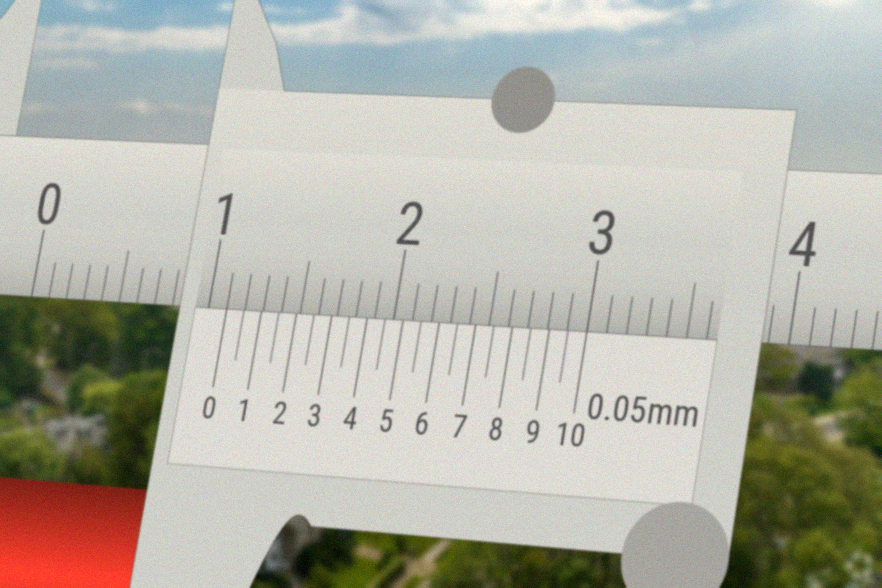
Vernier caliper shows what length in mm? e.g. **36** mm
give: **11.0** mm
